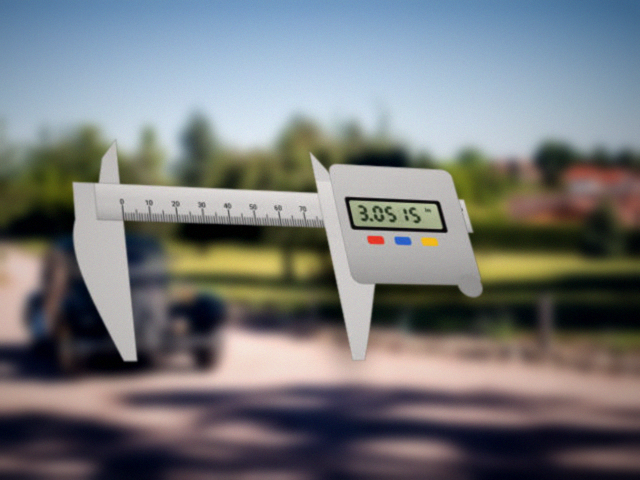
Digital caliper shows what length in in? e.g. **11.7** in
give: **3.0515** in
